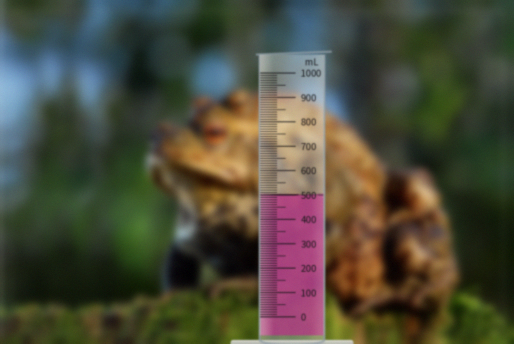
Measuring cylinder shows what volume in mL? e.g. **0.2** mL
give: **500** mL
